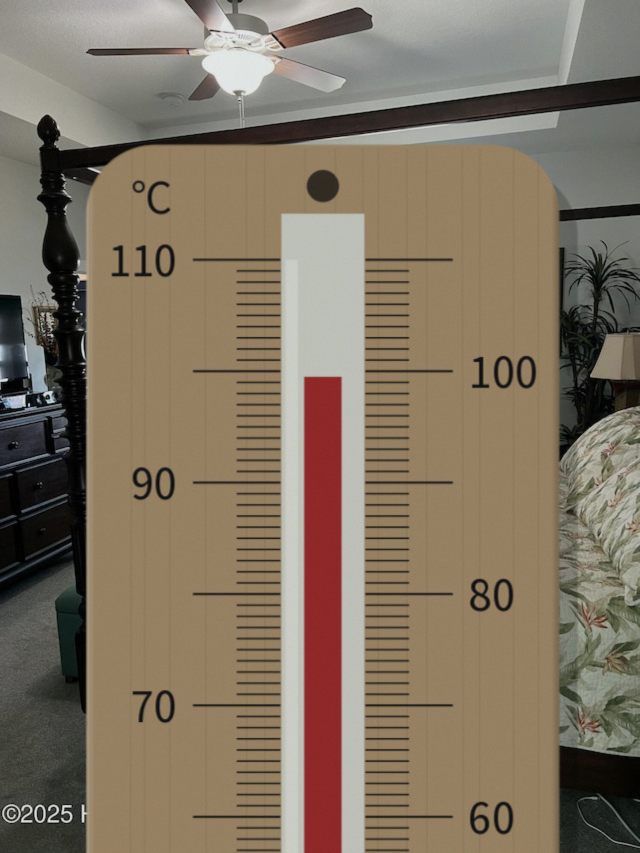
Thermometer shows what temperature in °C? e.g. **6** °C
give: **99.5** °C
